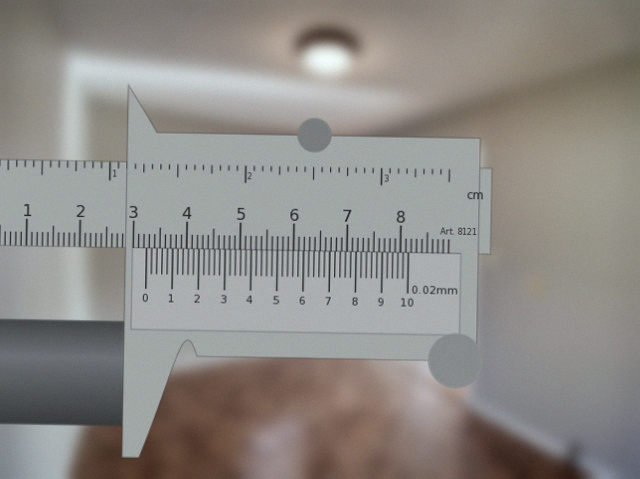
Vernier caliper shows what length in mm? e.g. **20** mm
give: **32.5** mm
